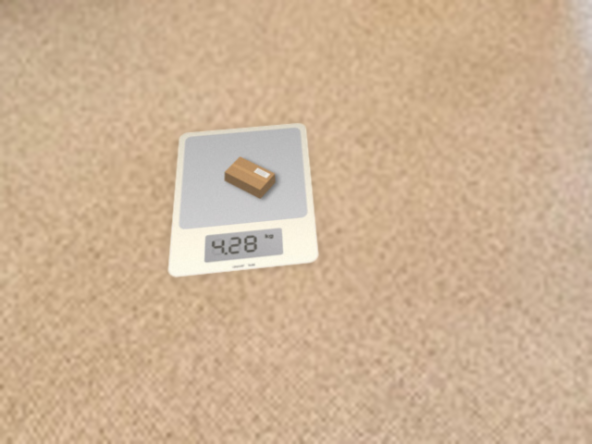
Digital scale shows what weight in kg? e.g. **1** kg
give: **4.28** kg
